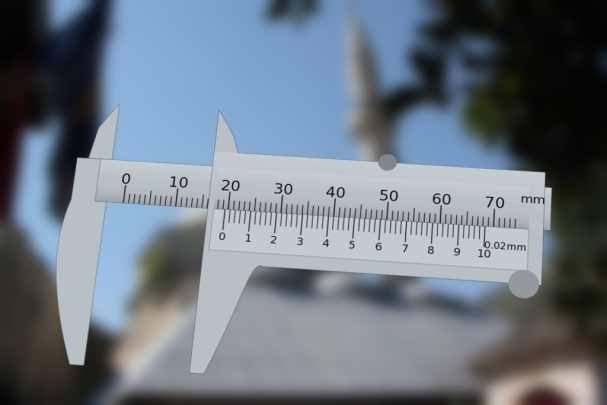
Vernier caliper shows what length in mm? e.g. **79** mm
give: **19.4** mm
